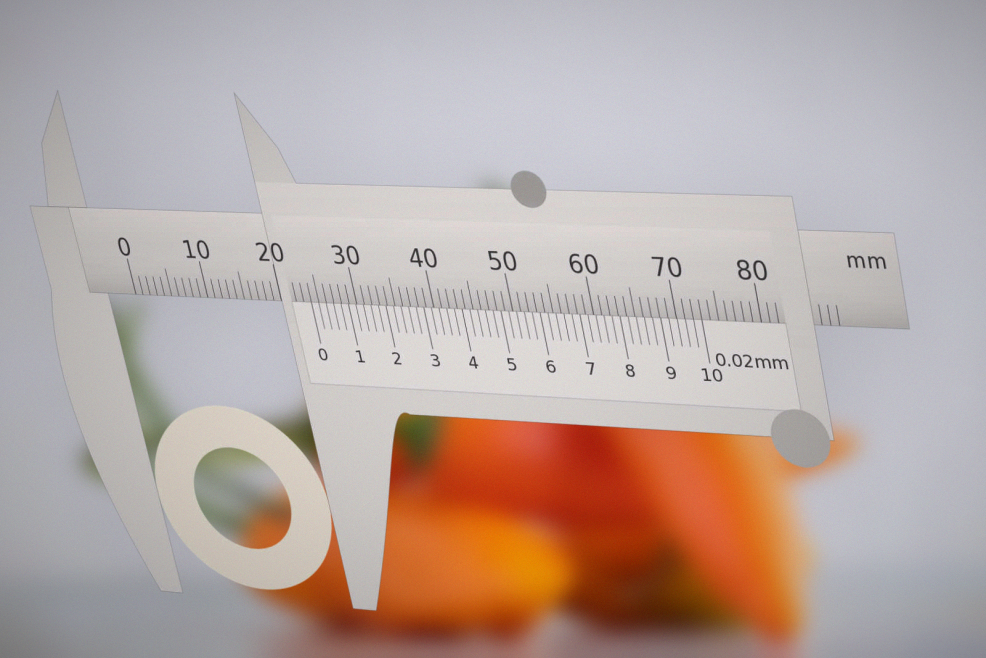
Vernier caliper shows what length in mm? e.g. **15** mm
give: **24.0** mm
